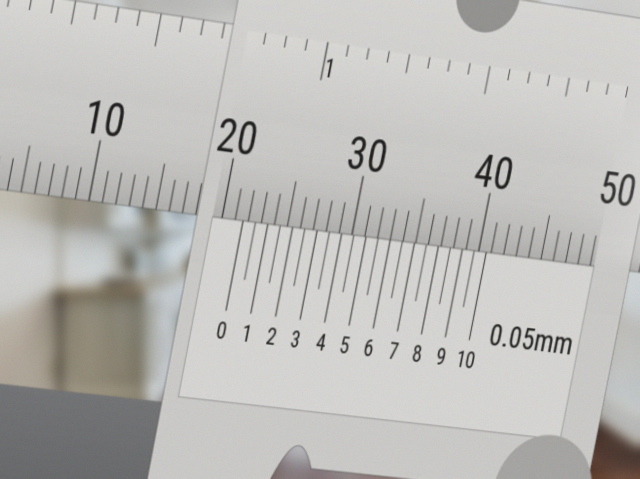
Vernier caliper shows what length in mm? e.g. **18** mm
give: **21.6** mm
